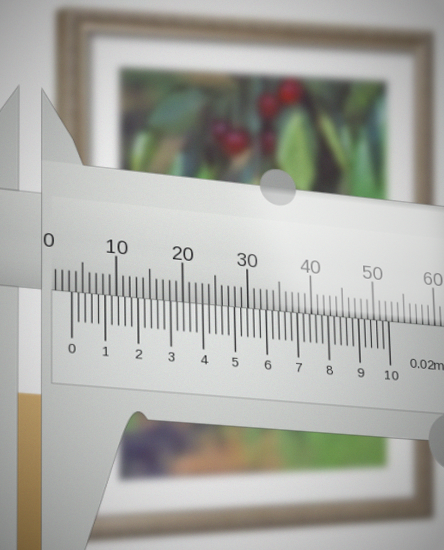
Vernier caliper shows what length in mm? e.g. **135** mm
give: **3.4** mm
